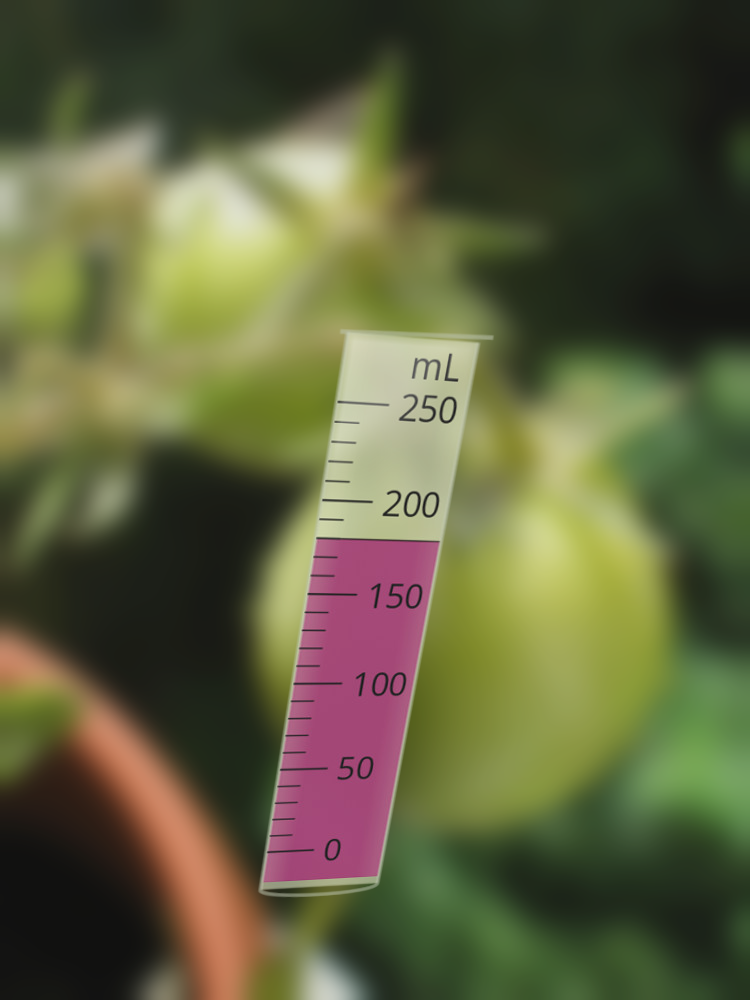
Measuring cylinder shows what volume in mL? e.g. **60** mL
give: **180** mL
